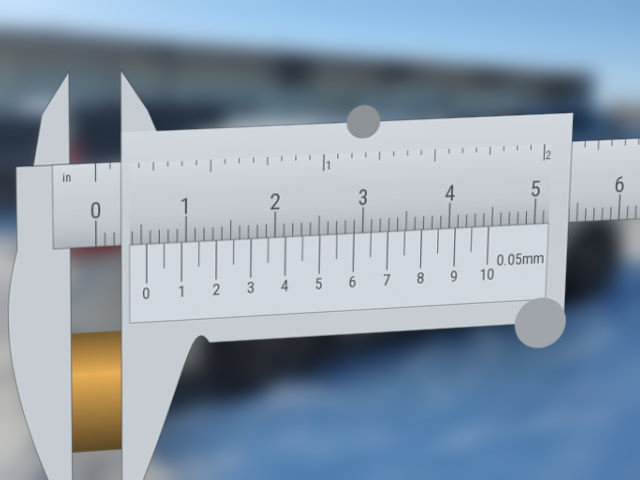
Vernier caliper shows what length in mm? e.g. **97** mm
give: **5.6** mm
